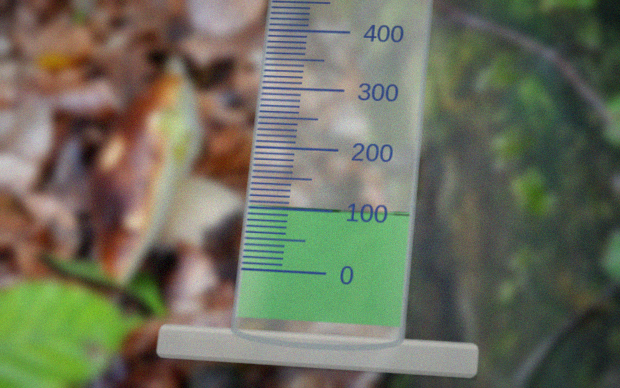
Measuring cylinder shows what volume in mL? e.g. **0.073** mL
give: **100** mL
